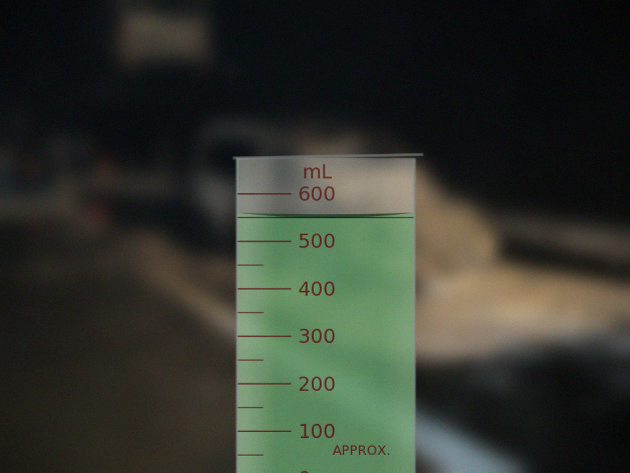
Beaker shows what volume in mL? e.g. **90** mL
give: **550** mL
